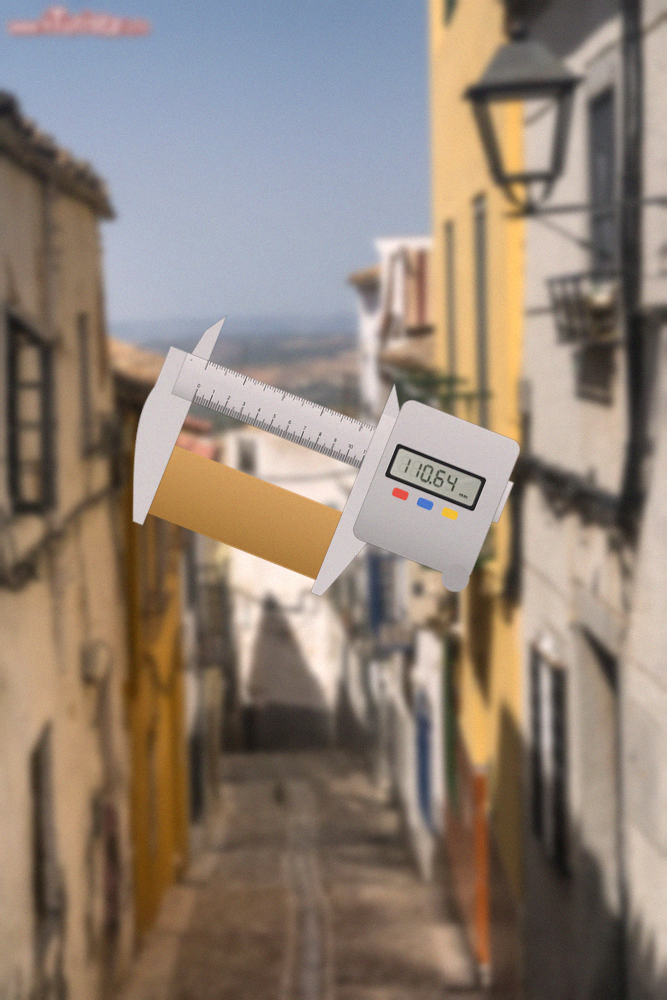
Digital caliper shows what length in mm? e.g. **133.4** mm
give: **110.64** mm
